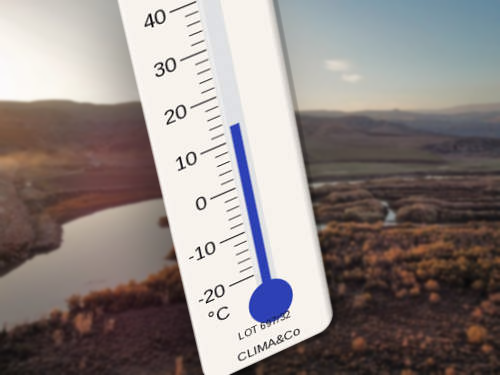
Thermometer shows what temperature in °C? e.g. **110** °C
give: **13** °C
